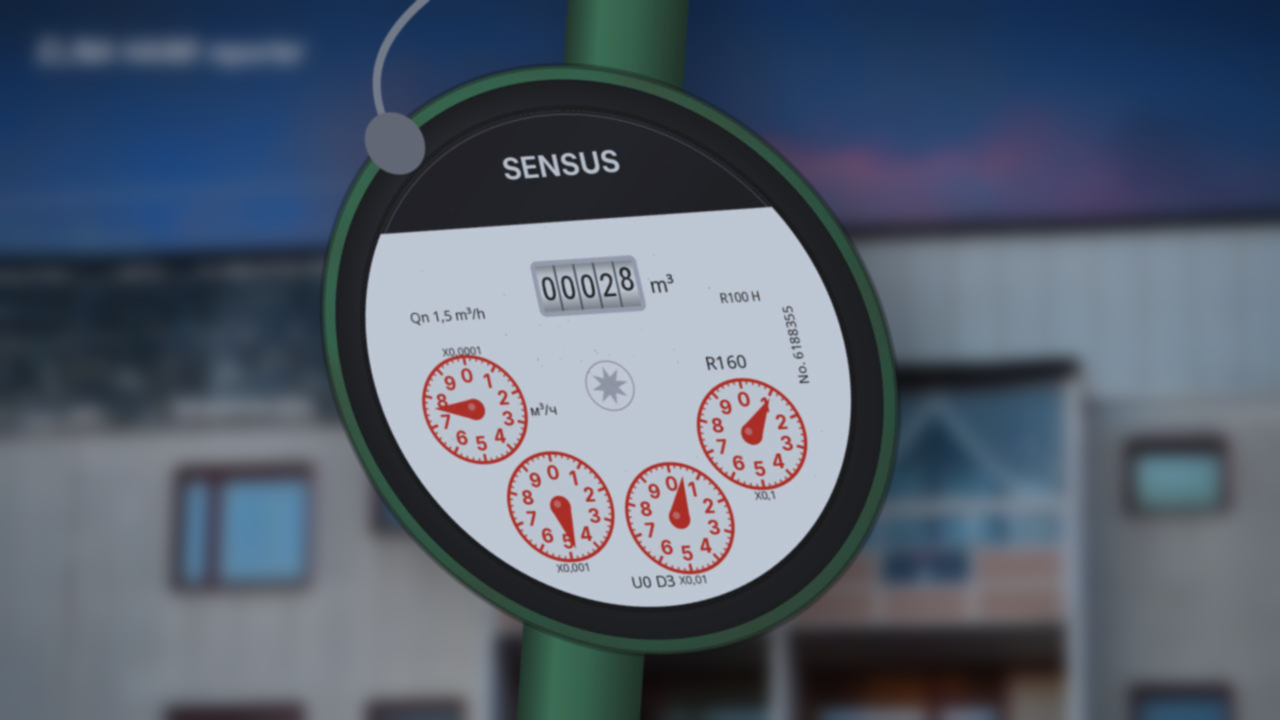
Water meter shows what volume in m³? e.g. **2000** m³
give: **28.1047** m³
